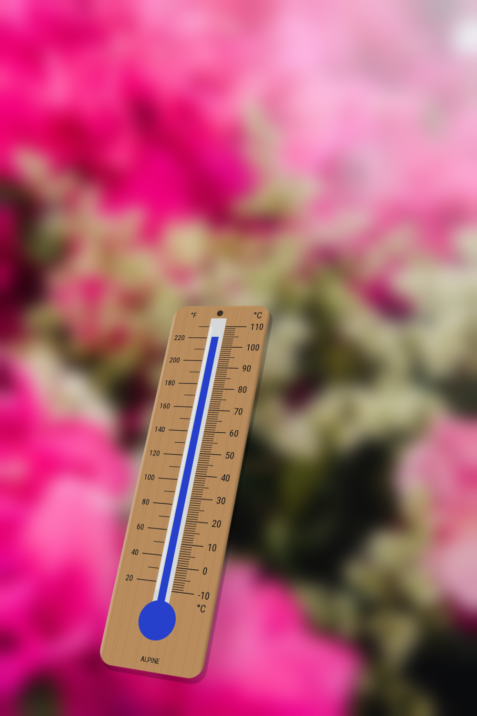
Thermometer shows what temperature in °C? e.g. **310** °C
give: **105** °C
